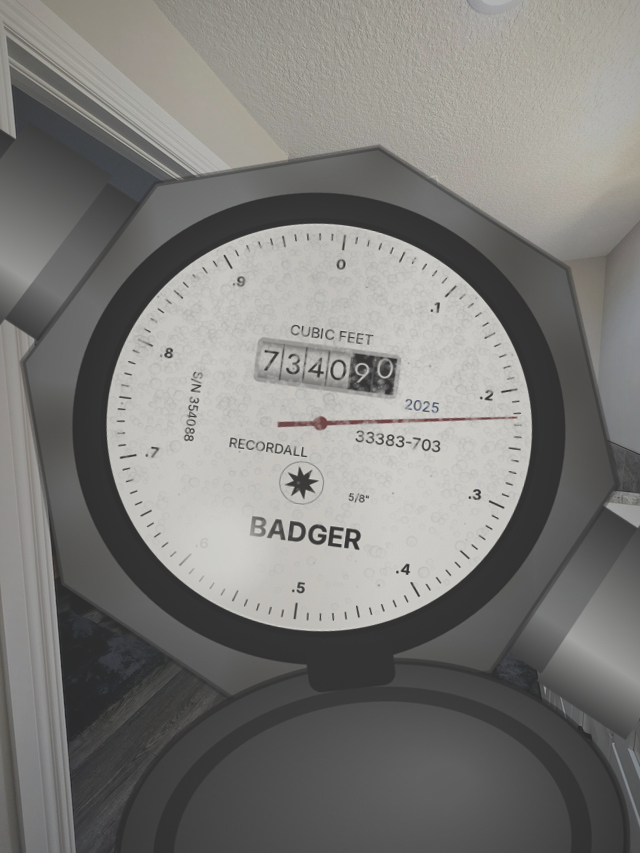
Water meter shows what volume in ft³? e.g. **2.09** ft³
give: **734090.22** ft³
